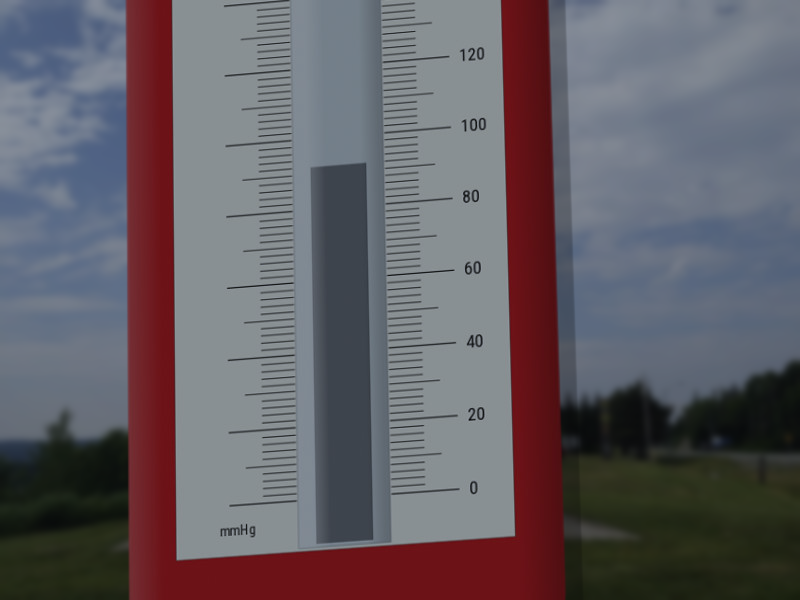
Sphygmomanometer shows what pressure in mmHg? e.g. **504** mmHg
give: **92** mmHg
